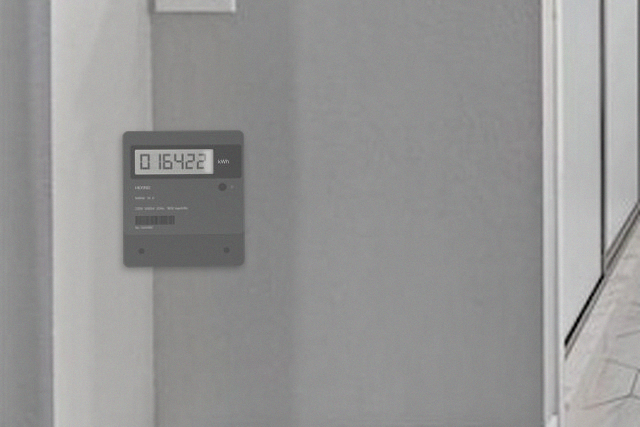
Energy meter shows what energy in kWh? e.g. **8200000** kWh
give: **16422** kWh
